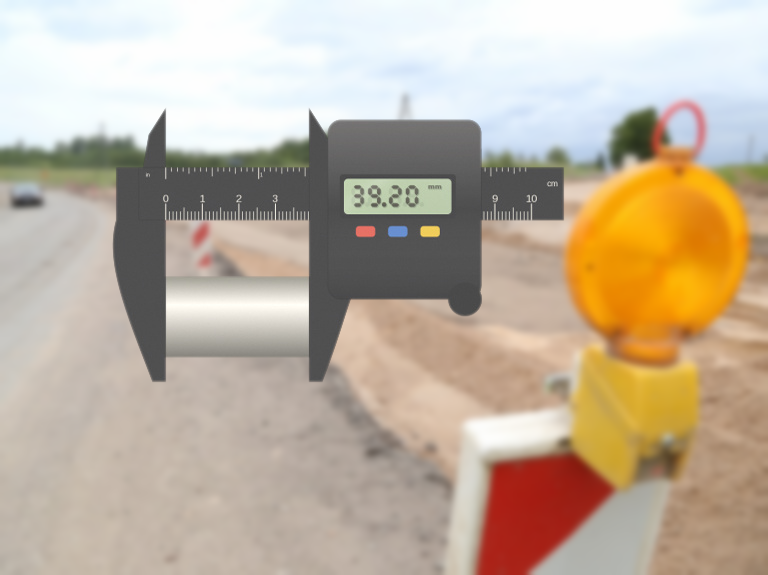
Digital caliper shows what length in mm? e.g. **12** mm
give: **39.20** mm
